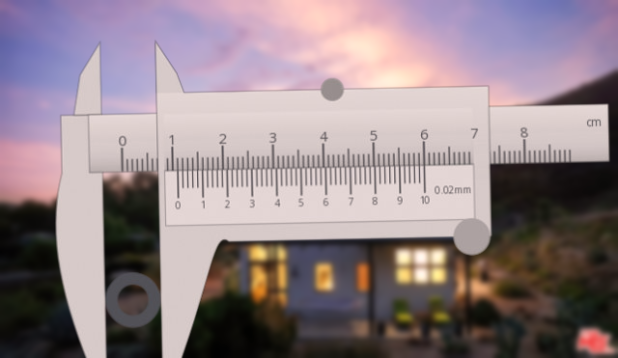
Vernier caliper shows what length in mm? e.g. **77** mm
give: **11.0** mm
